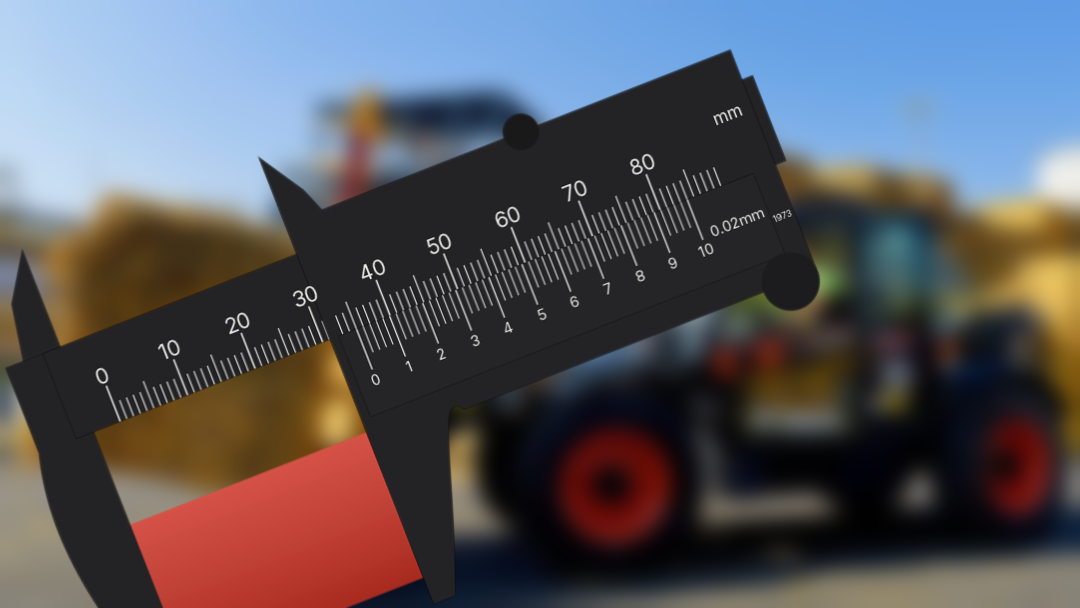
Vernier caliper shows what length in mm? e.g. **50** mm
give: **35.0** mm
